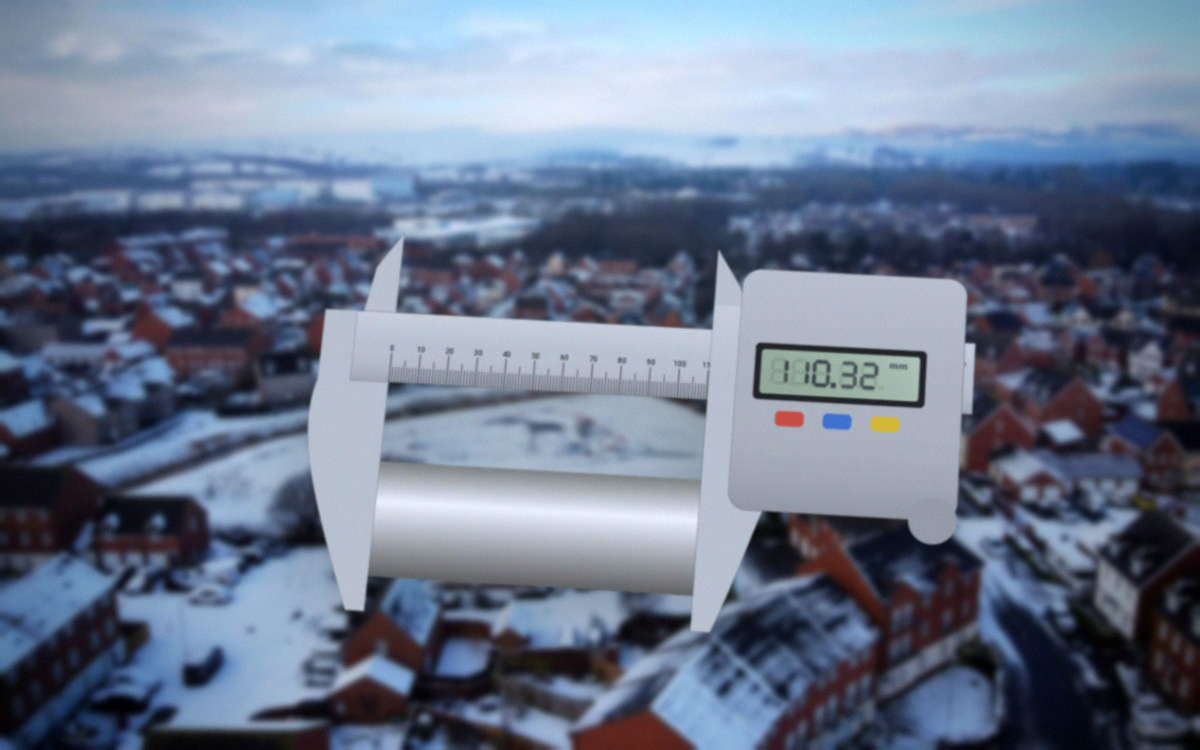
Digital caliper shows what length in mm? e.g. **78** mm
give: **110.32** mm
